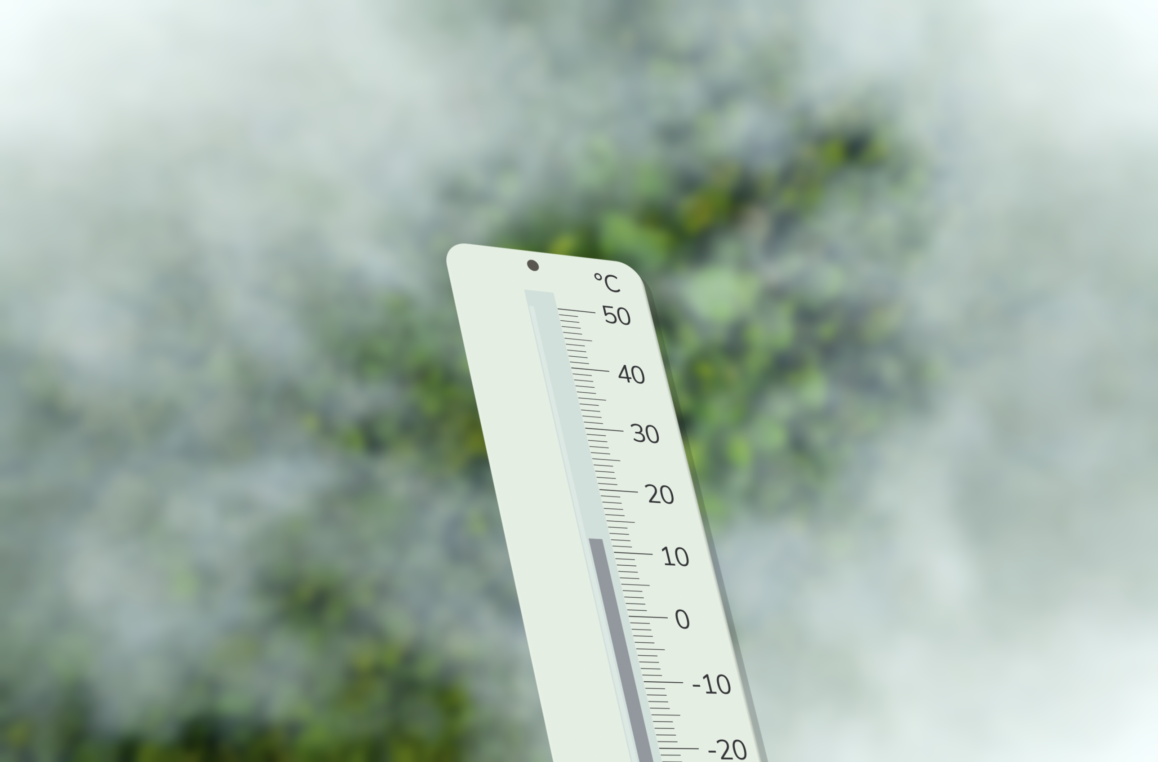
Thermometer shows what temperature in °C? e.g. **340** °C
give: **12** °C
